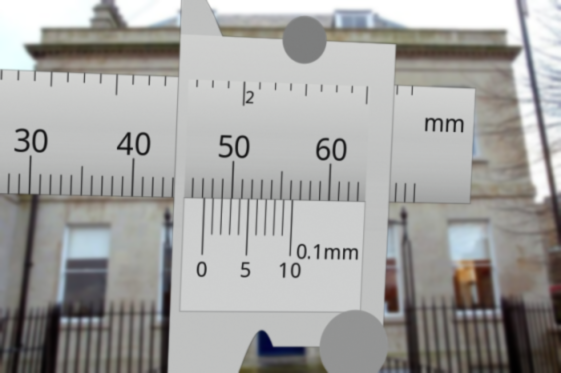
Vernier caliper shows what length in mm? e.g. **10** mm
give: **47.2** mm
